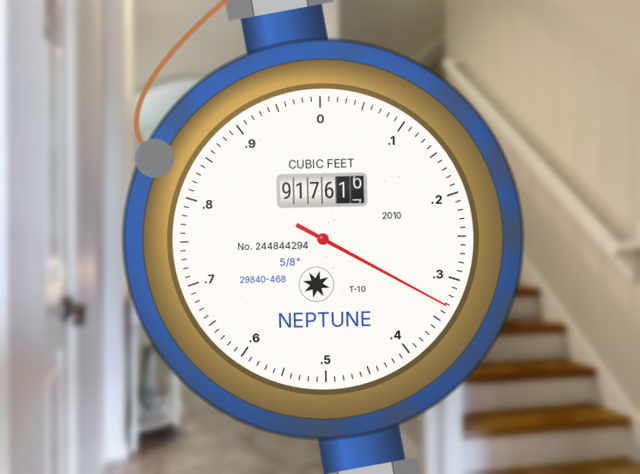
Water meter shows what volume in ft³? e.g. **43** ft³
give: **917616.33** ft³
